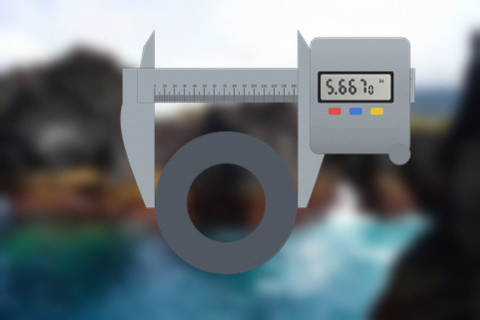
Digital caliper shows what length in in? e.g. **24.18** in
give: **5.6670** in
